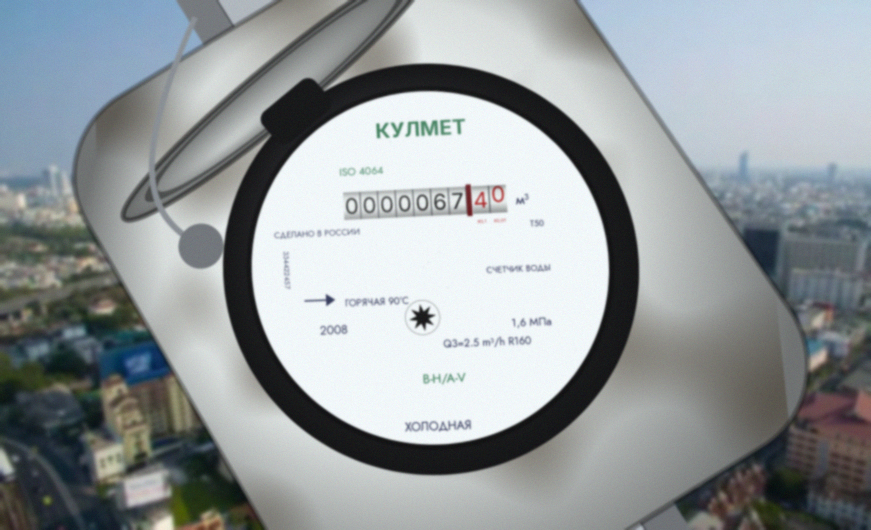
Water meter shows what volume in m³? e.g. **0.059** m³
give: **67.40** m³
